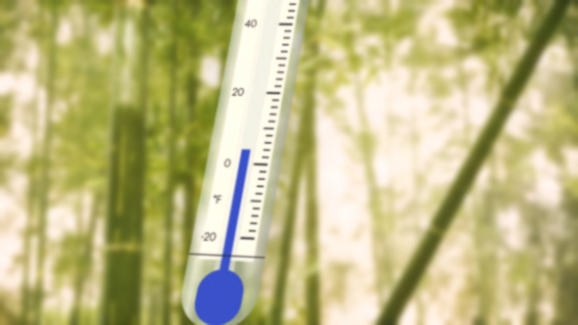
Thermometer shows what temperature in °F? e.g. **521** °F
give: **4** °F
